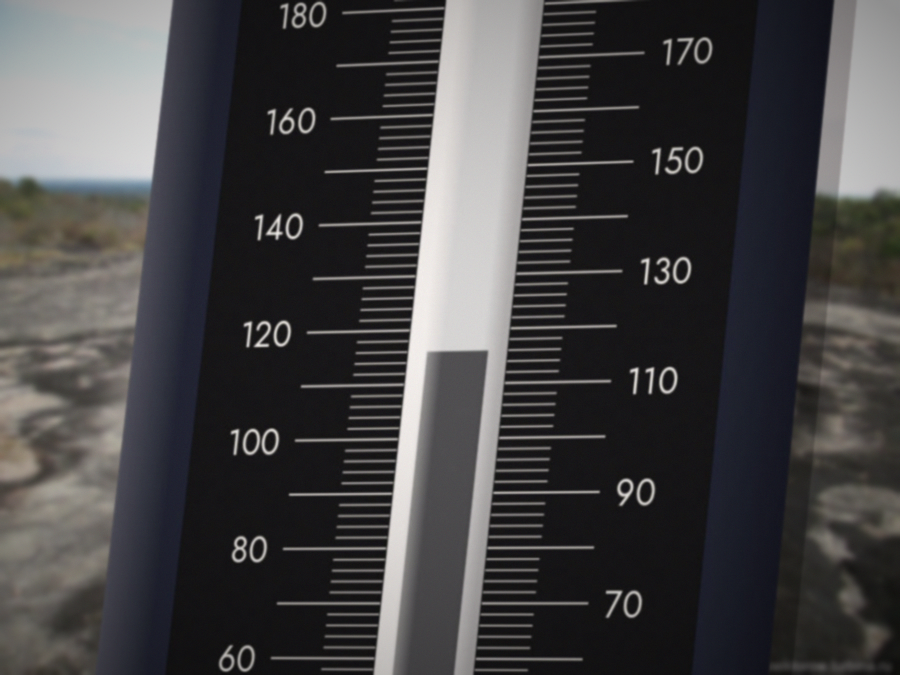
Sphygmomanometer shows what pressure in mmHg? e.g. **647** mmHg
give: **116** mmHg
